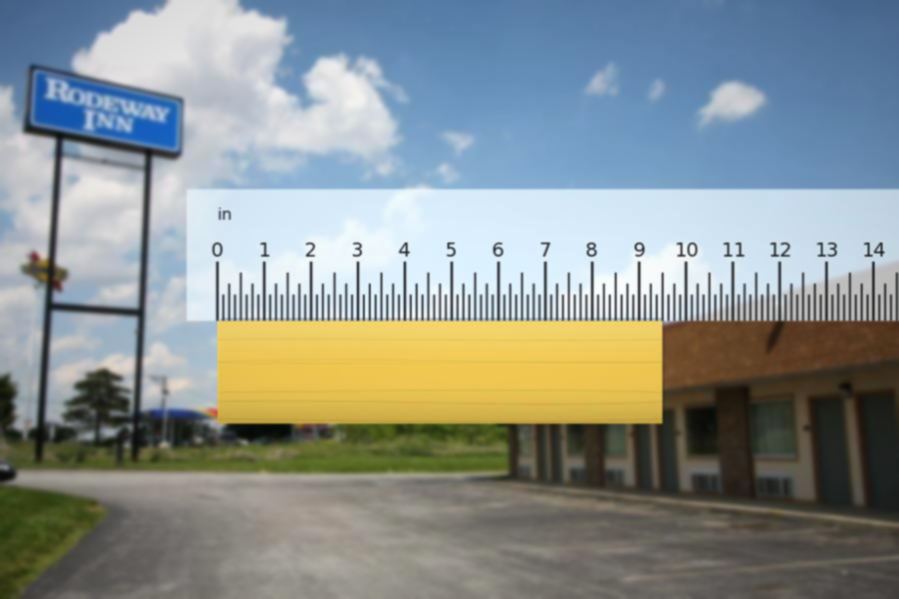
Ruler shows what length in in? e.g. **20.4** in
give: **9.5** in
